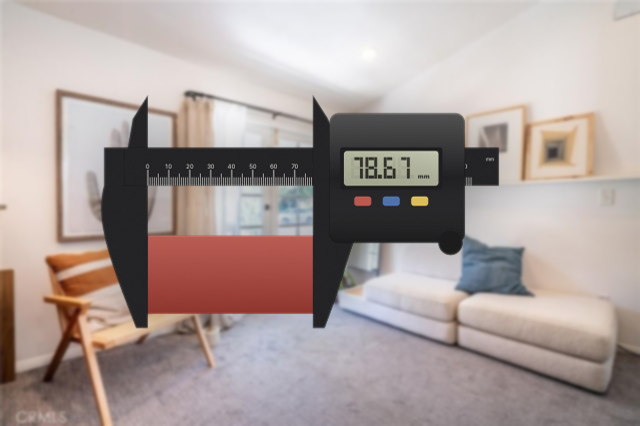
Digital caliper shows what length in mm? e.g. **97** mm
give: **78.67** mm
